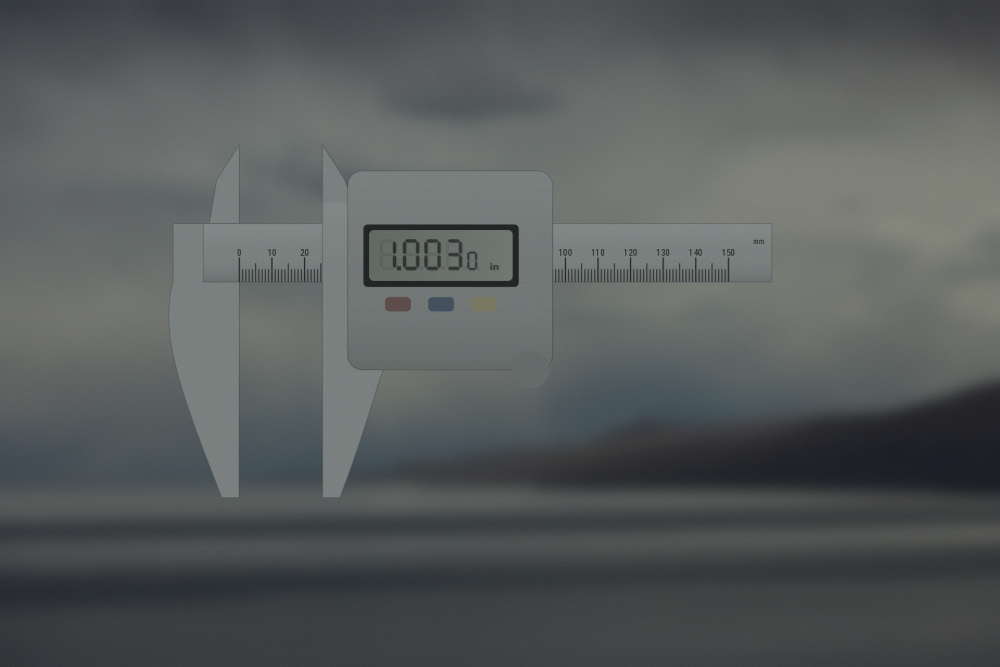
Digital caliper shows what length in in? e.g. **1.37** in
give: **1.0030** in
